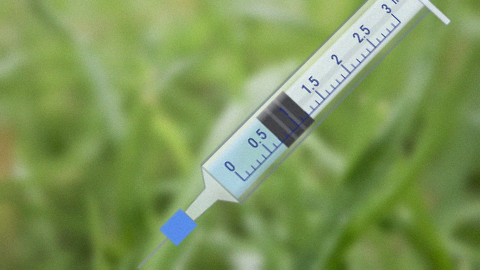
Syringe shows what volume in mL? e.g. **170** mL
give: **0.7** mL
